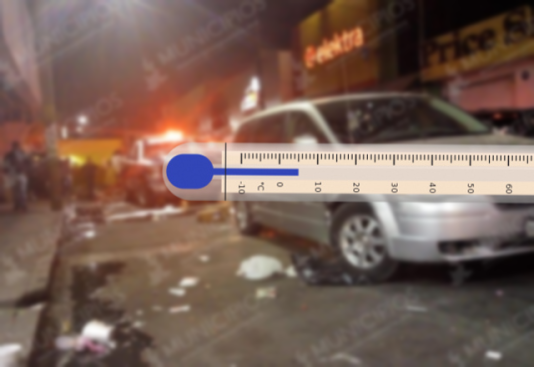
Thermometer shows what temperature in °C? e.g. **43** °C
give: **5** °C
